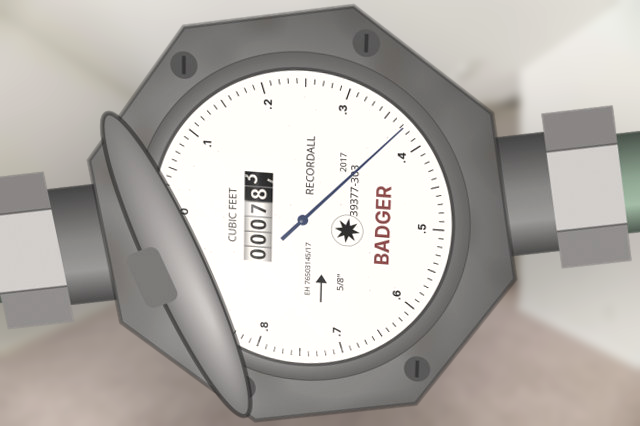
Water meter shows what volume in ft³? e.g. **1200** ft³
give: **783.37** ft³
